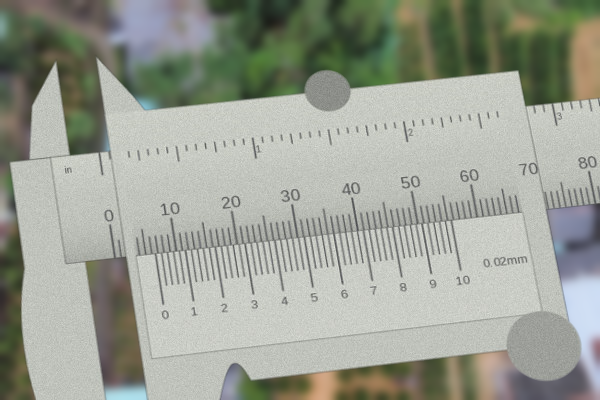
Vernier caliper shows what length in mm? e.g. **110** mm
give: **6.6** mm
